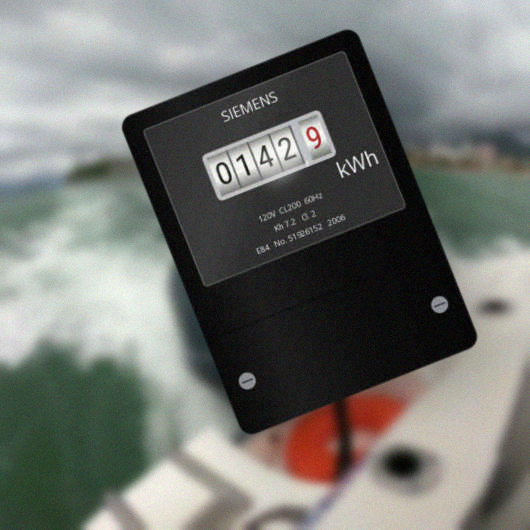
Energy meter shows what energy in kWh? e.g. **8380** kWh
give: **142.9** kWh
